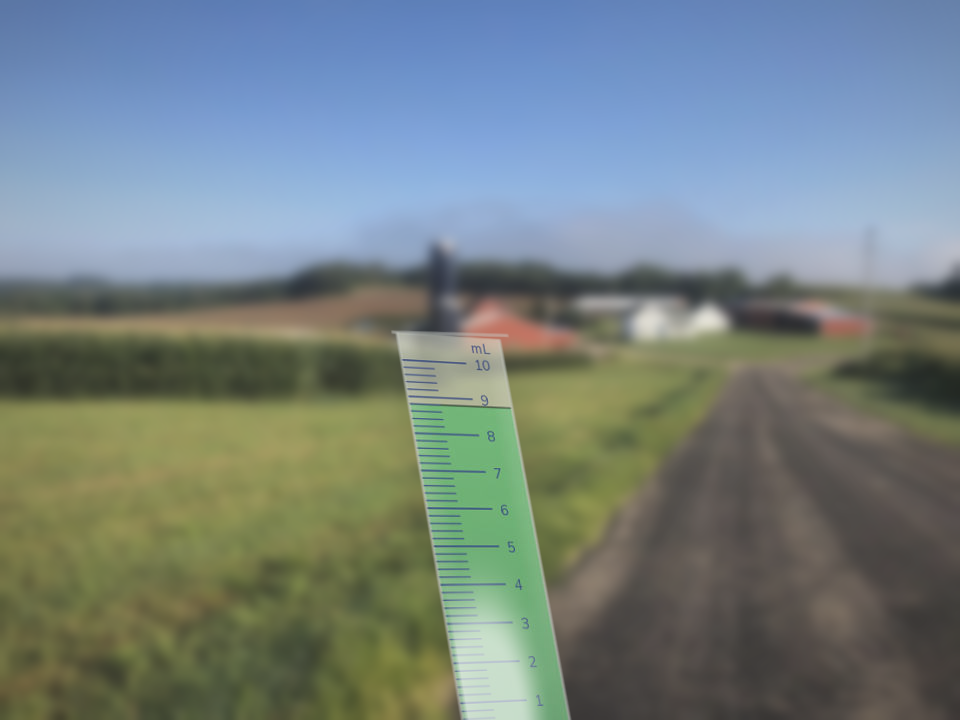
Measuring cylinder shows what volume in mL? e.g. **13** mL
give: **8.8** mL
